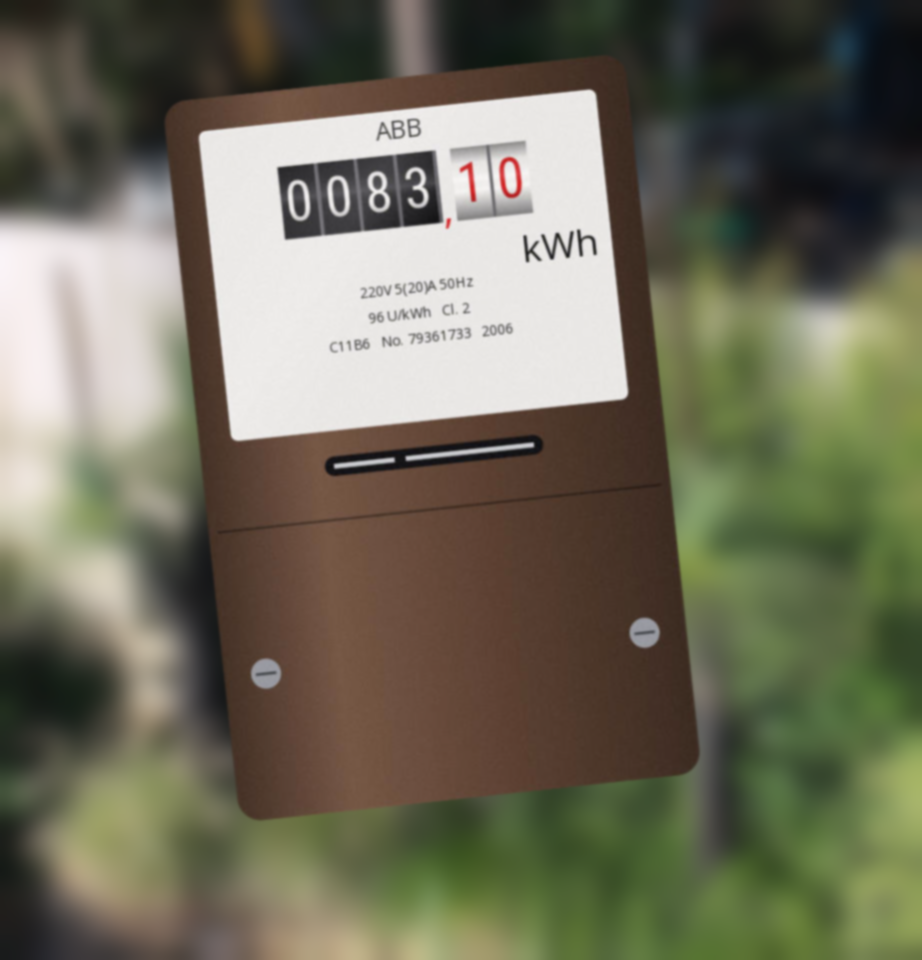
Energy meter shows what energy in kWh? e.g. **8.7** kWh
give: **83.10** kWh
